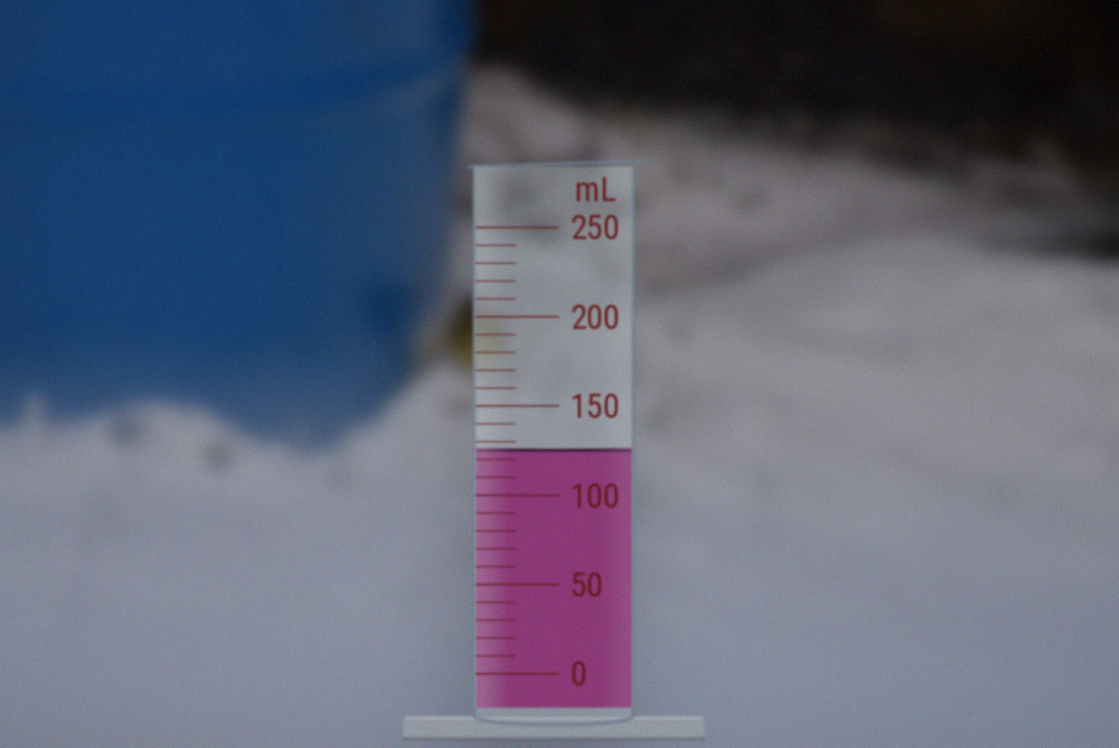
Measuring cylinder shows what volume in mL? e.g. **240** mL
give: **125** mL
